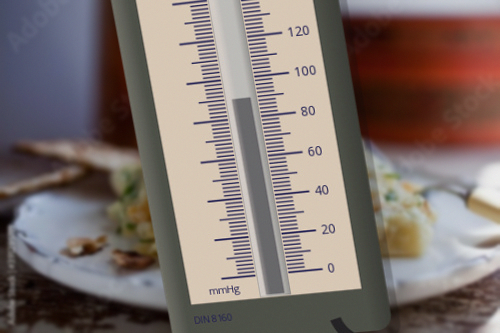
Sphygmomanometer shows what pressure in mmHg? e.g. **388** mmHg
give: **90** mmHg
